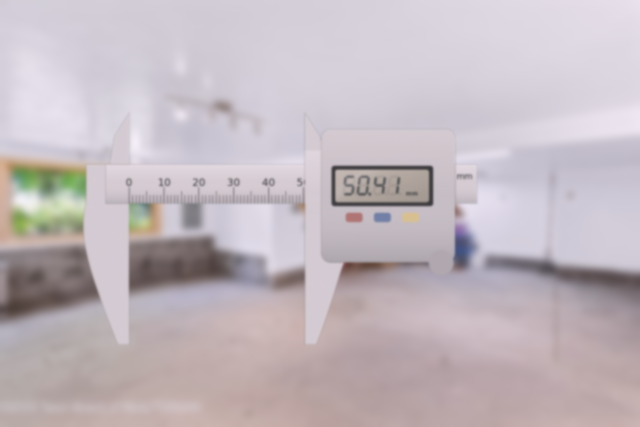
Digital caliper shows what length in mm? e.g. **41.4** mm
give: **50.41** mm
